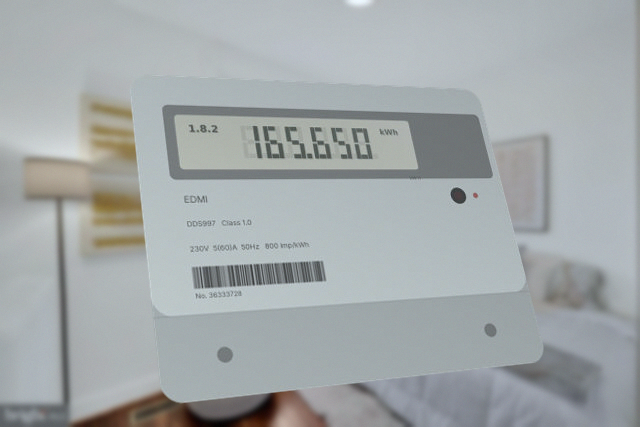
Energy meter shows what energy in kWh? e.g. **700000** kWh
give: **165.650** kWh
